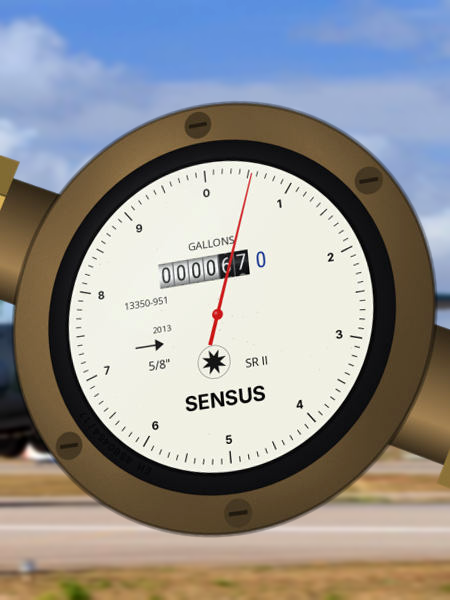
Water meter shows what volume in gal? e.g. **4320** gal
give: **670.5** gal
